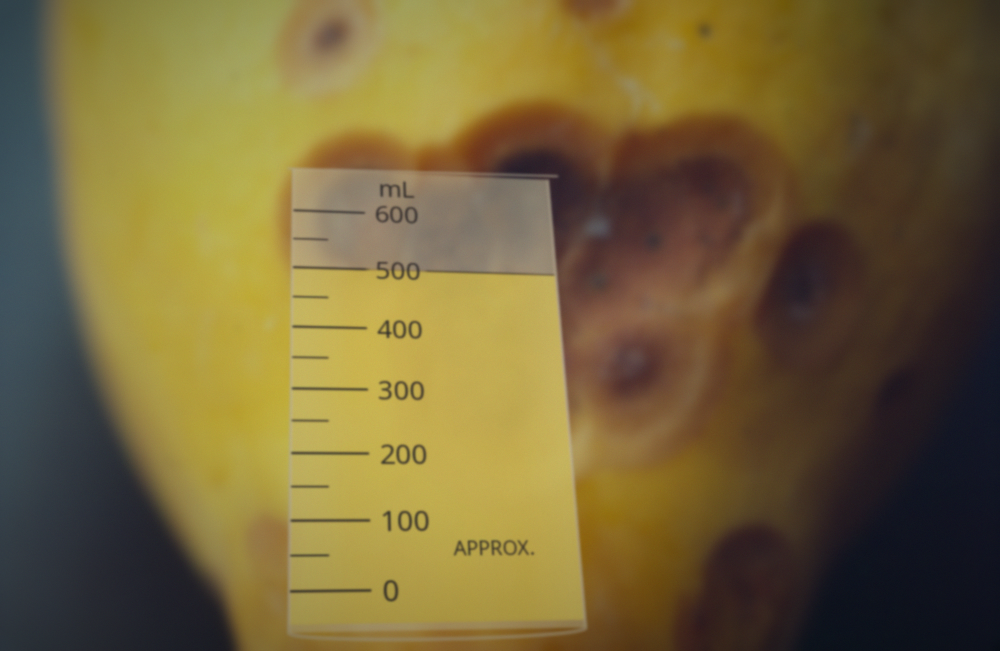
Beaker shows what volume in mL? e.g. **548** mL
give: **500** mL
